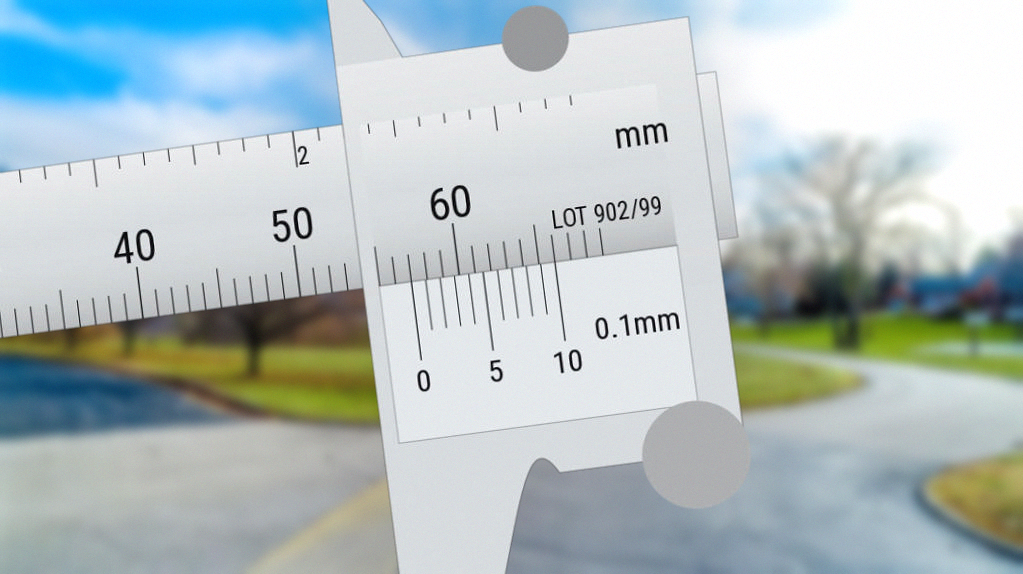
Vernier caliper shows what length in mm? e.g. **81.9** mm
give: **57.0** mm
